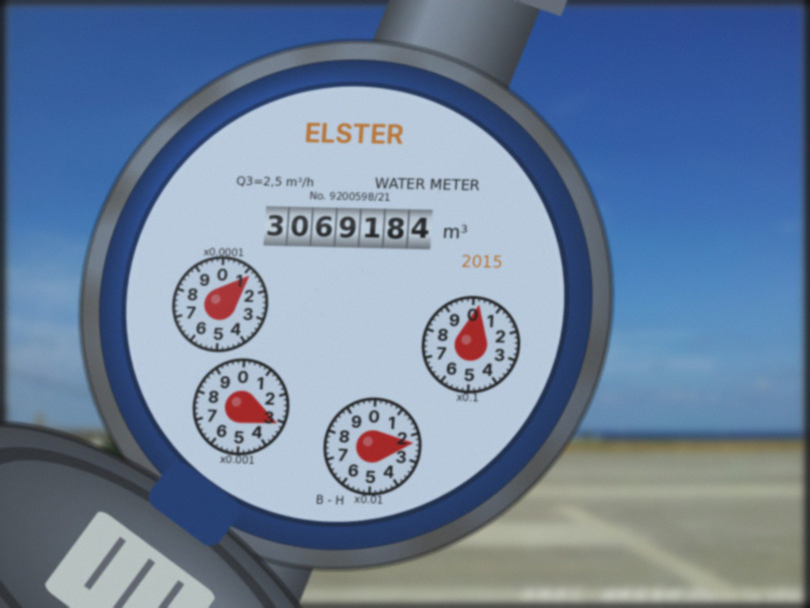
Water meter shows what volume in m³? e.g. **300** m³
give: **3069184.0231** m³
